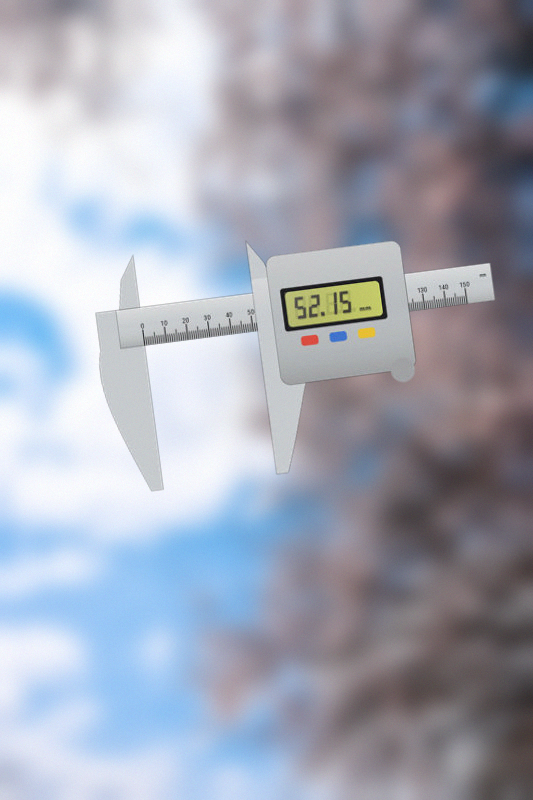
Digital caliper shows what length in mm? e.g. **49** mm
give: **52.15** mm
